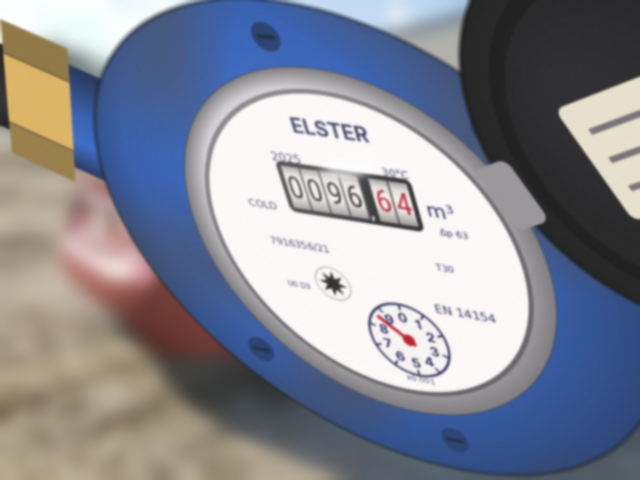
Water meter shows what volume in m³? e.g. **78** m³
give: **96.648** m³
